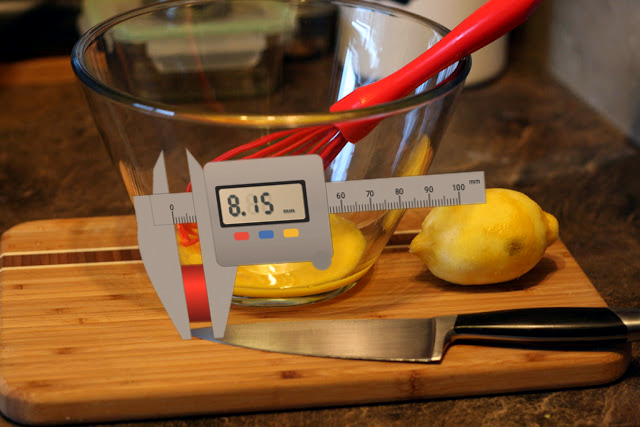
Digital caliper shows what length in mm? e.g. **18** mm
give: **8.15** mm
